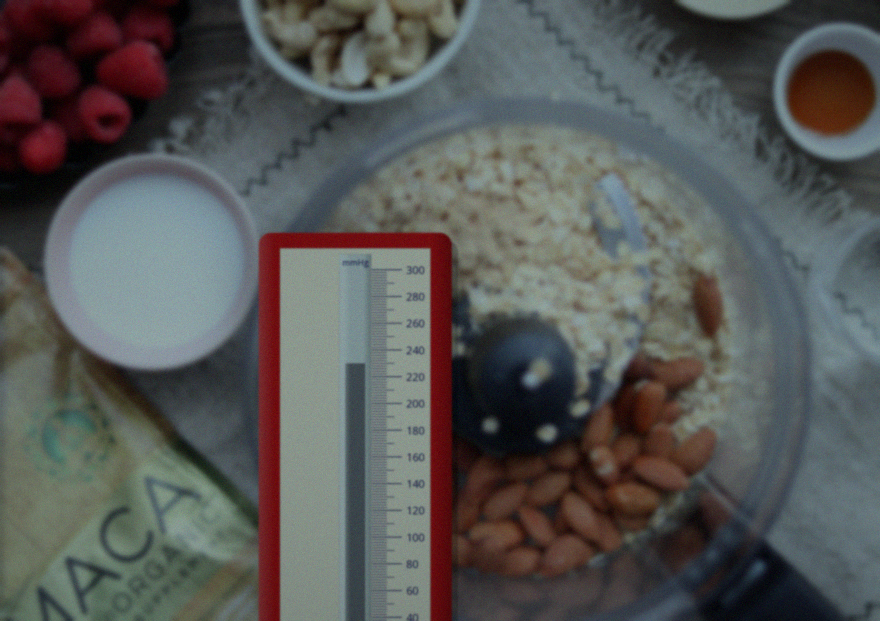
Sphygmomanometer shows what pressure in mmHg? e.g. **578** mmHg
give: **230** mmHg
